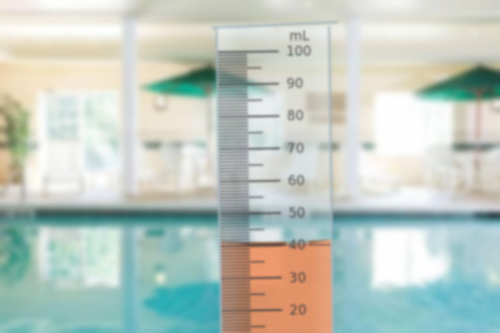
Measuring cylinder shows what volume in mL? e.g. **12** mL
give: **40** mL
